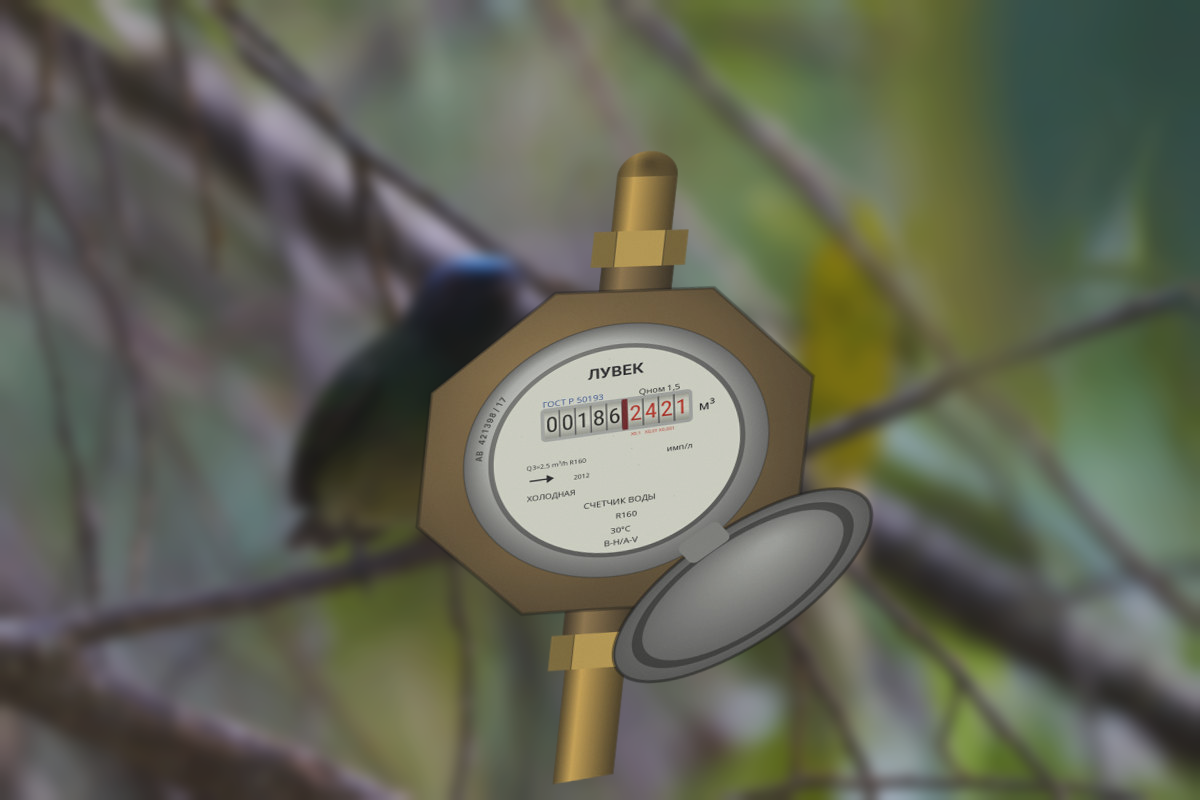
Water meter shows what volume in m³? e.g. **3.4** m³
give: **186.2421** m³
